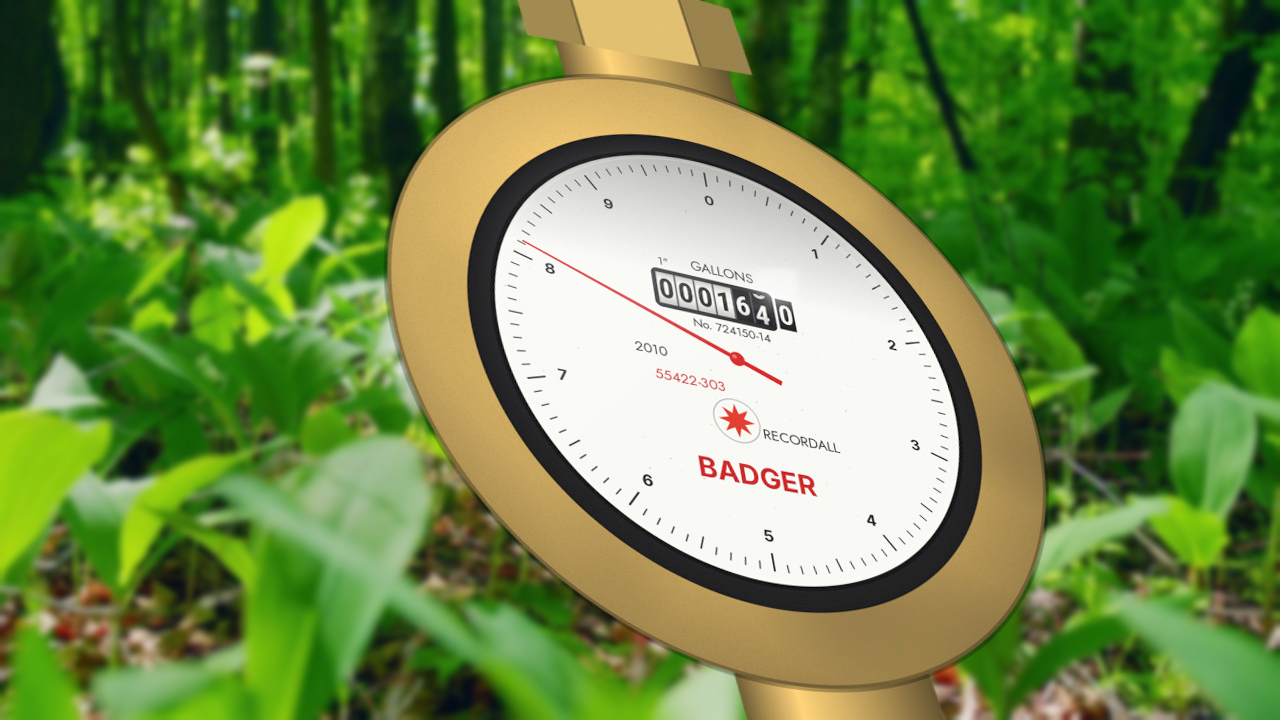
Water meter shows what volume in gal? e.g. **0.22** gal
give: **1638.1** gal
